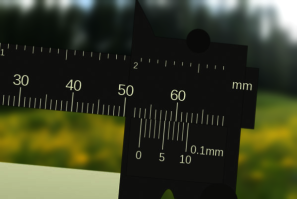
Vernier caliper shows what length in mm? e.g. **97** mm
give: **53.4** mm
